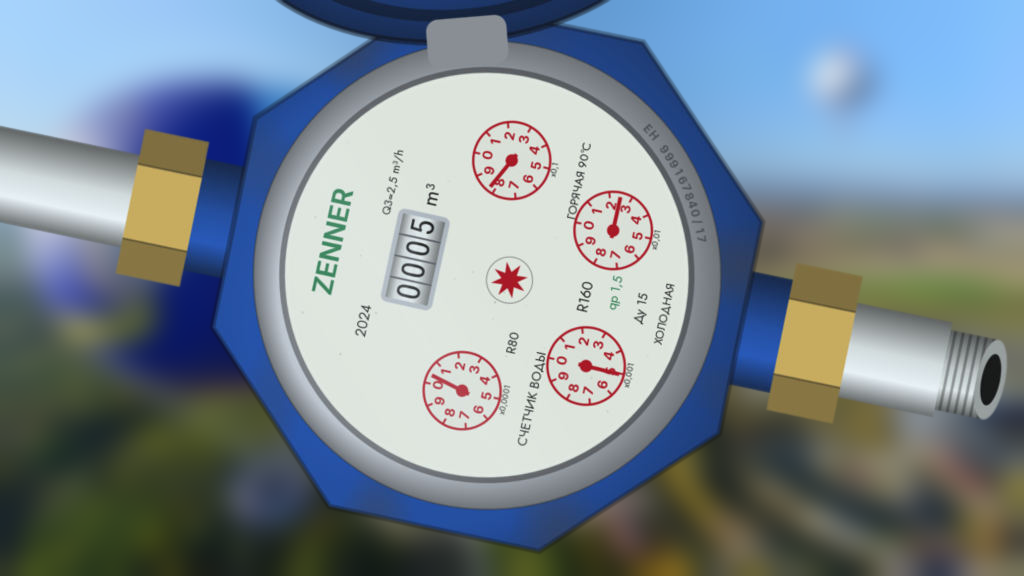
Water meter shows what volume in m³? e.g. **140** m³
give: **5.8250** m³
